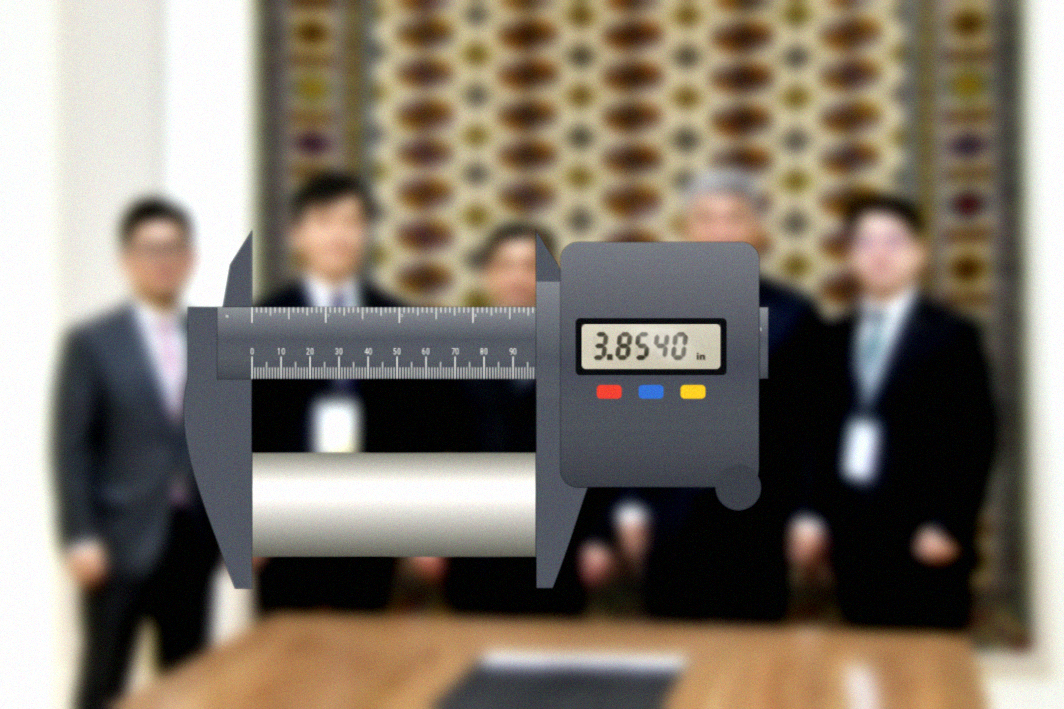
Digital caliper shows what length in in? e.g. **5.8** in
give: **3.8540** in
